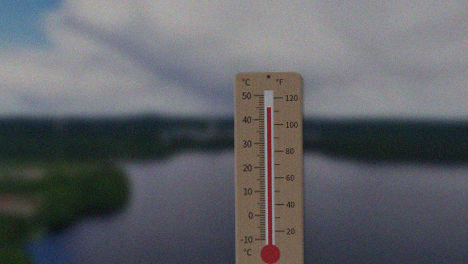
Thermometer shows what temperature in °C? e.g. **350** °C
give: **45** °C
